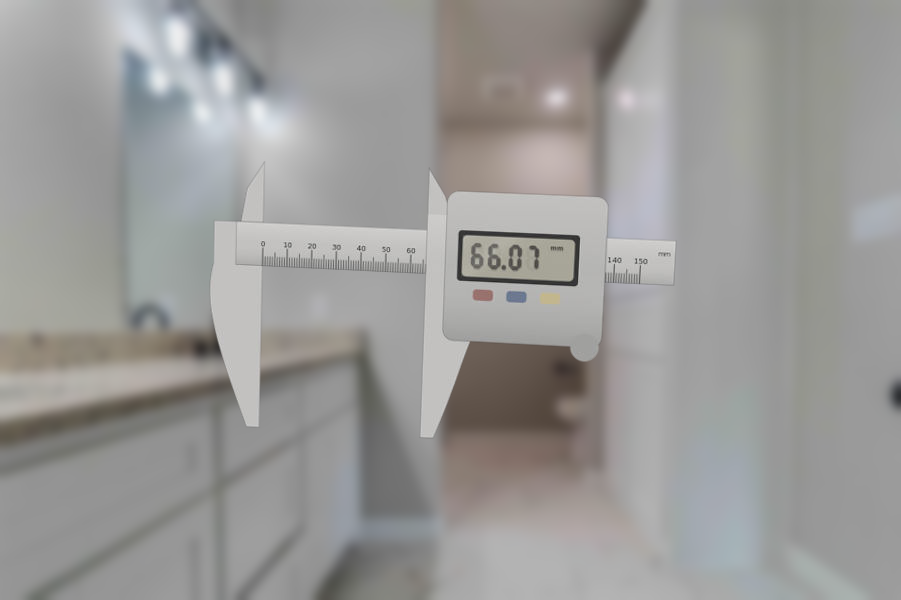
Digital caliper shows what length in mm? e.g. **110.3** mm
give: **66.07** mm
